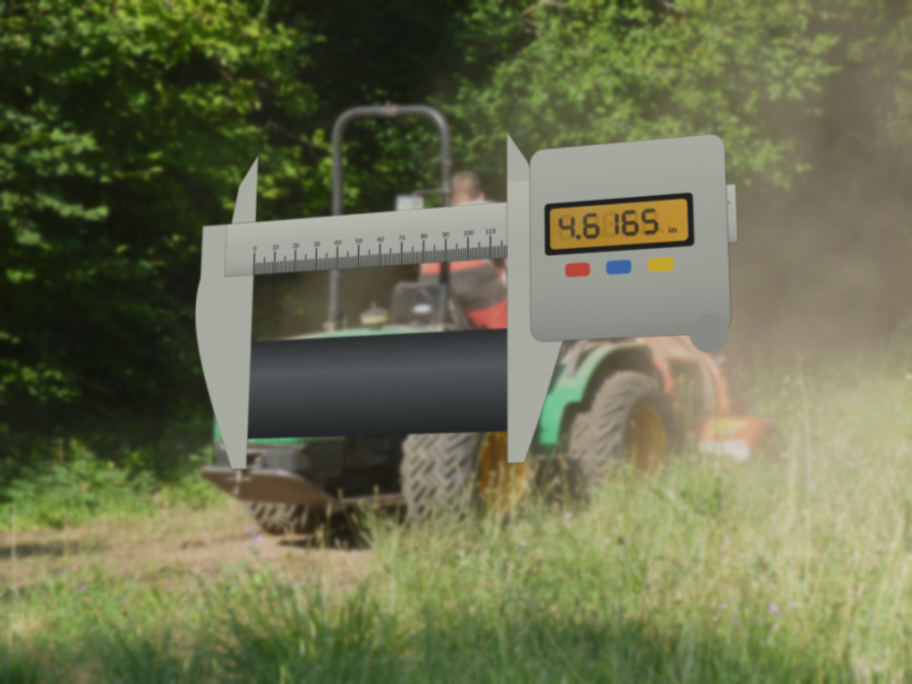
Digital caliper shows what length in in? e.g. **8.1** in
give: **4.6165** in
